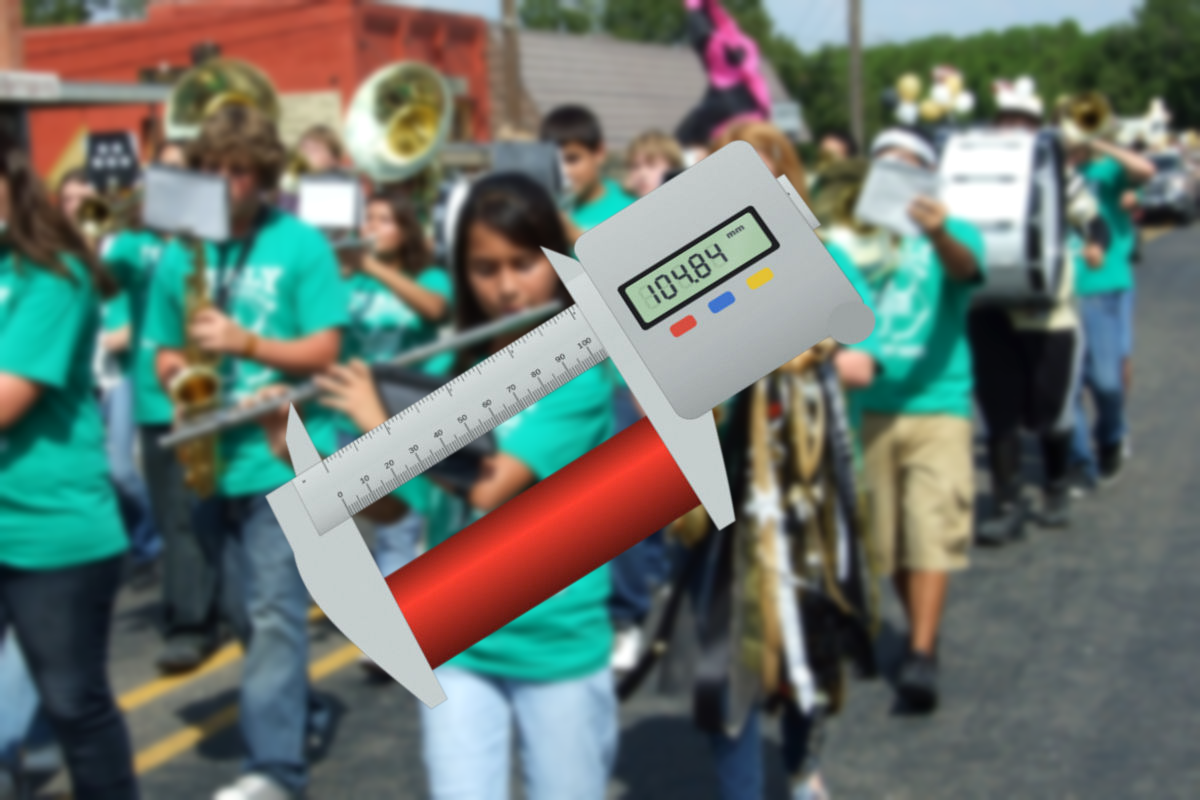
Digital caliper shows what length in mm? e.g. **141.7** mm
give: **104.84** mm
